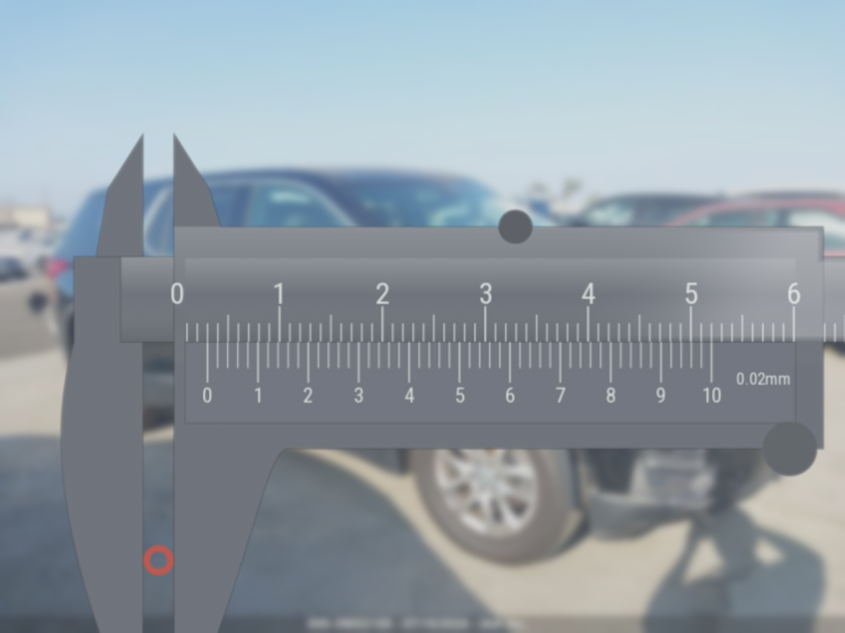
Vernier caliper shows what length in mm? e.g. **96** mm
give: **3.0** mm
